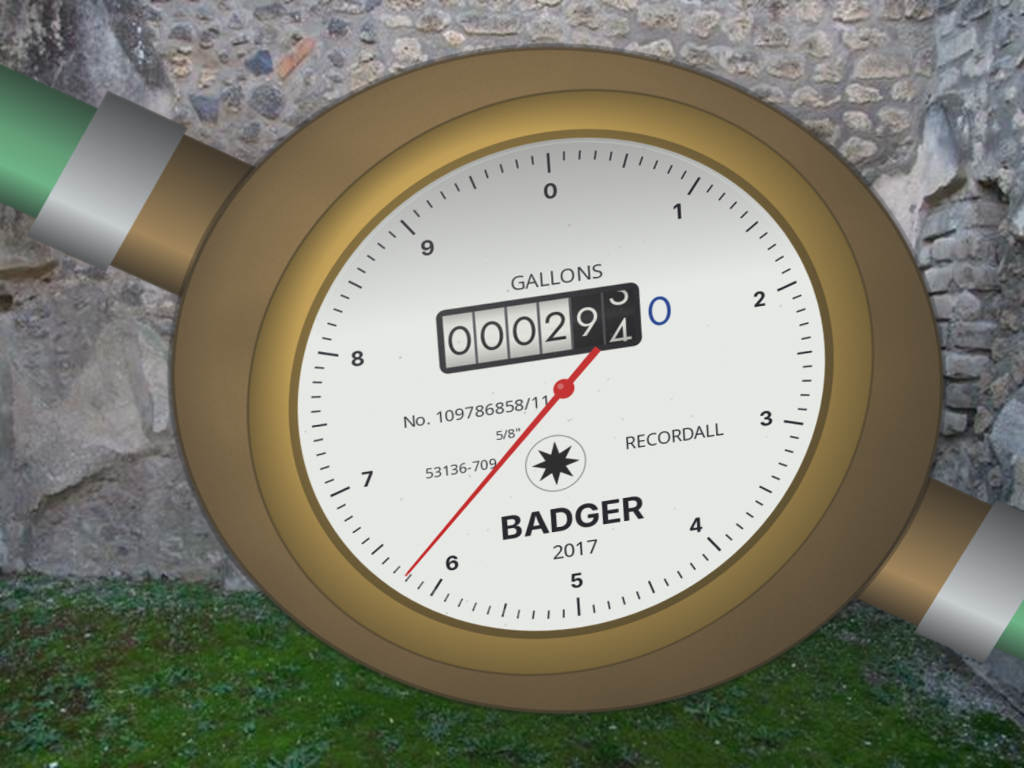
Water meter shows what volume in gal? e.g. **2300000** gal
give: **2936.2** gal
